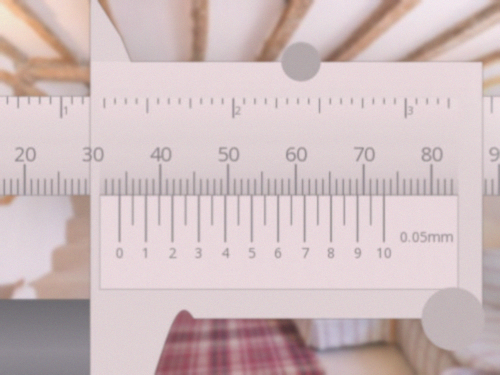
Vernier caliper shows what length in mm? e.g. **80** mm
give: **34.0** mm
